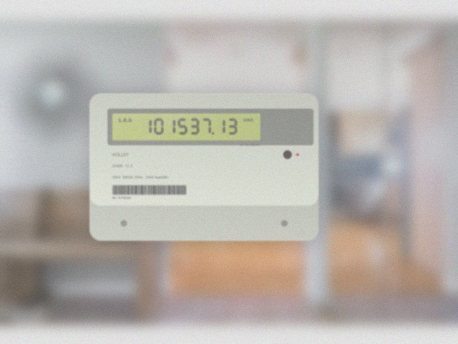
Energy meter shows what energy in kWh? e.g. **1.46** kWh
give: **101537.13** kWh
